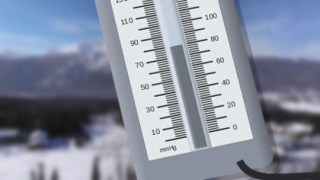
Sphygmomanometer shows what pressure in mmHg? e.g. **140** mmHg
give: **80** mmHg
